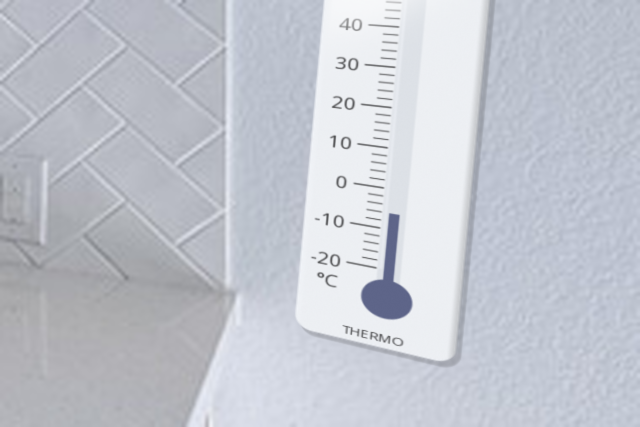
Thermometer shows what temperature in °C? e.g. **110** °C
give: **-6** °C
